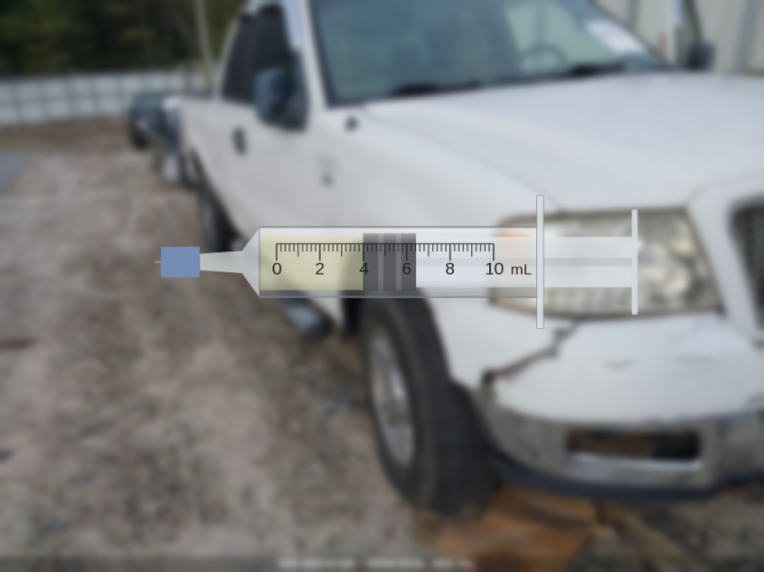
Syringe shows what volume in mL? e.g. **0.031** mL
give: **4** mL
